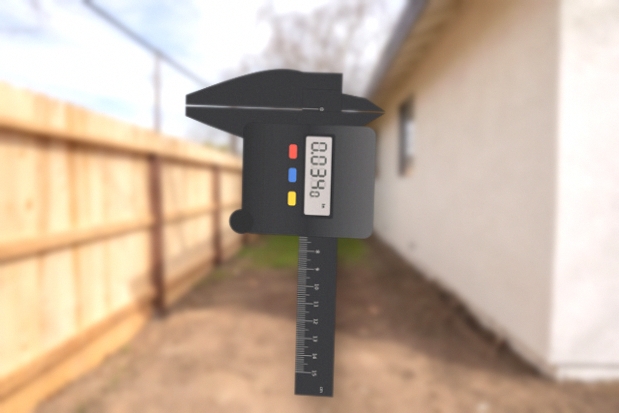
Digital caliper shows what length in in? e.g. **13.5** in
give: **0.0340** in
